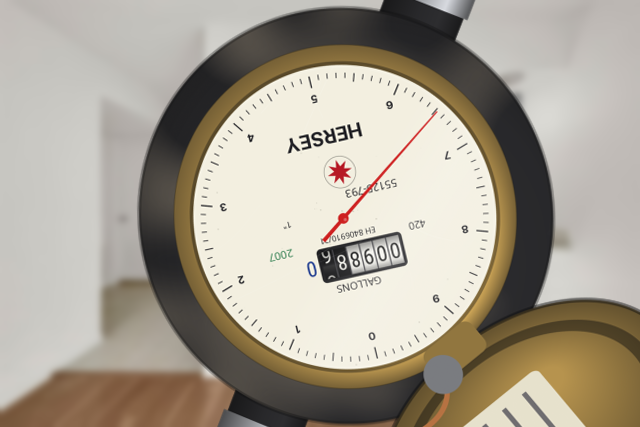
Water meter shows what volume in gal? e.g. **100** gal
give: **98856.5** gal
